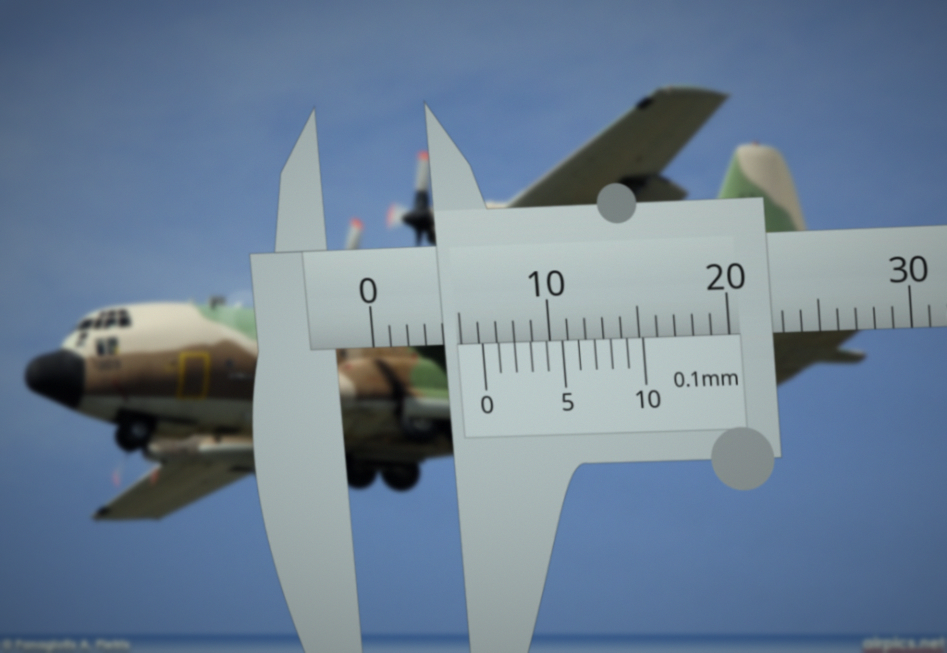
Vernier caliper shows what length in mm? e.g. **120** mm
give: **6.2** mm
